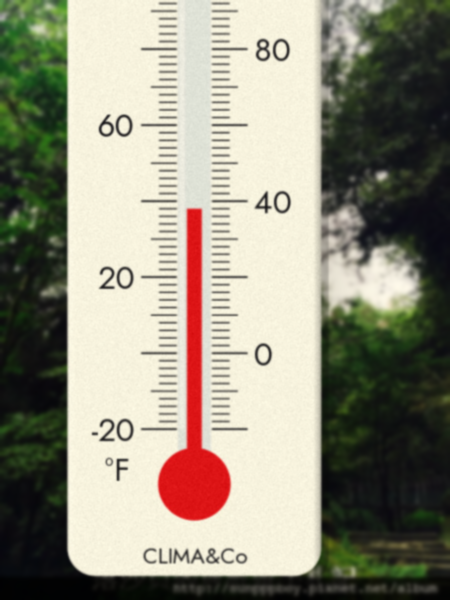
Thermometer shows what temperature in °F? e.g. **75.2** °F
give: **38** °F
